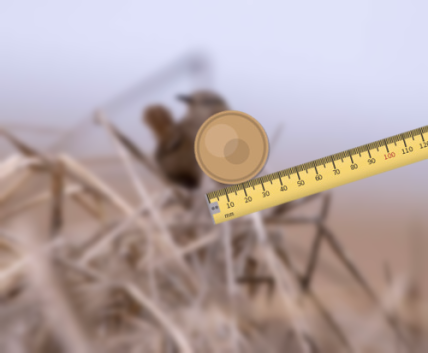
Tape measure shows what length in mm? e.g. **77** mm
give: **40** mm
